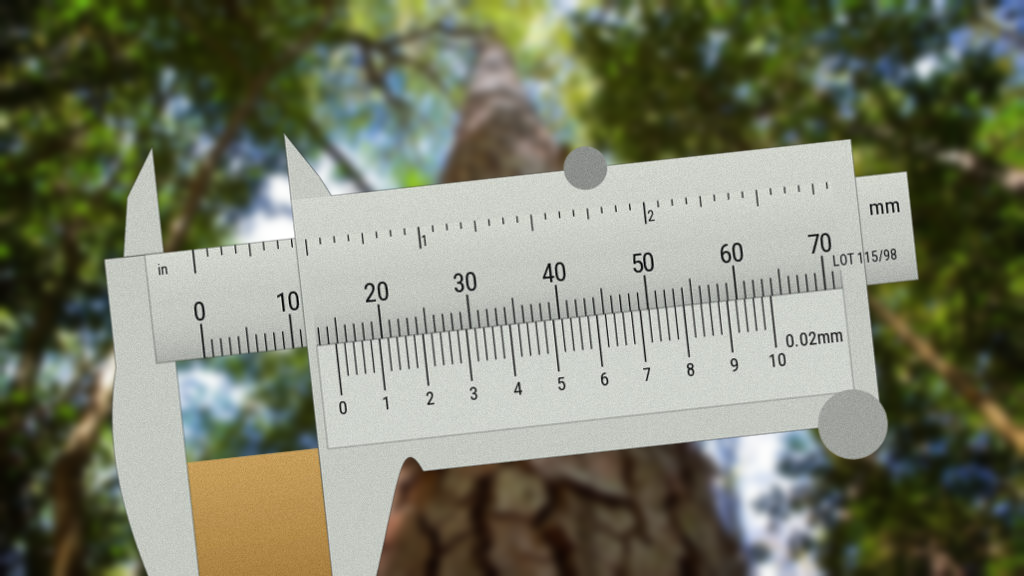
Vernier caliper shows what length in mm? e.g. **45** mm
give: **14.8** mm
